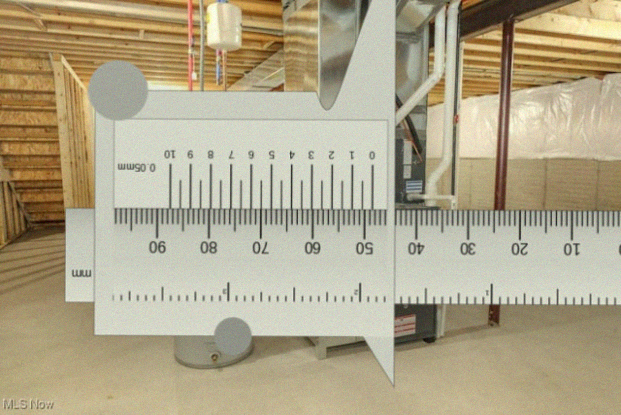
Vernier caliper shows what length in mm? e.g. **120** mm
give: **48.5** mm
